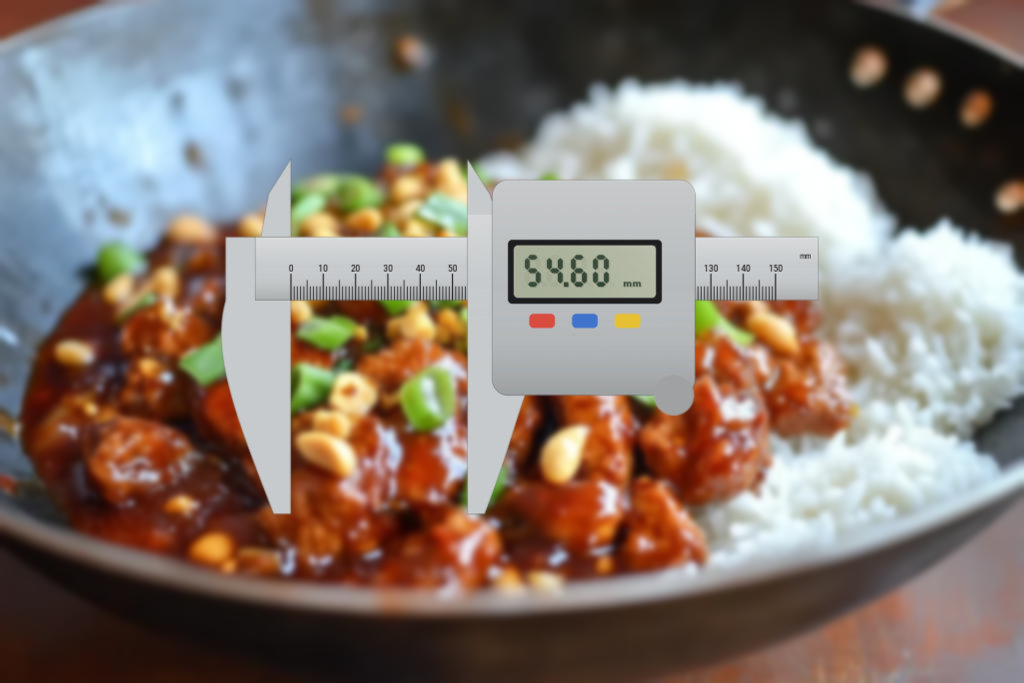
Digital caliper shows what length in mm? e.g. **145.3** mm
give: **54.60** mm
